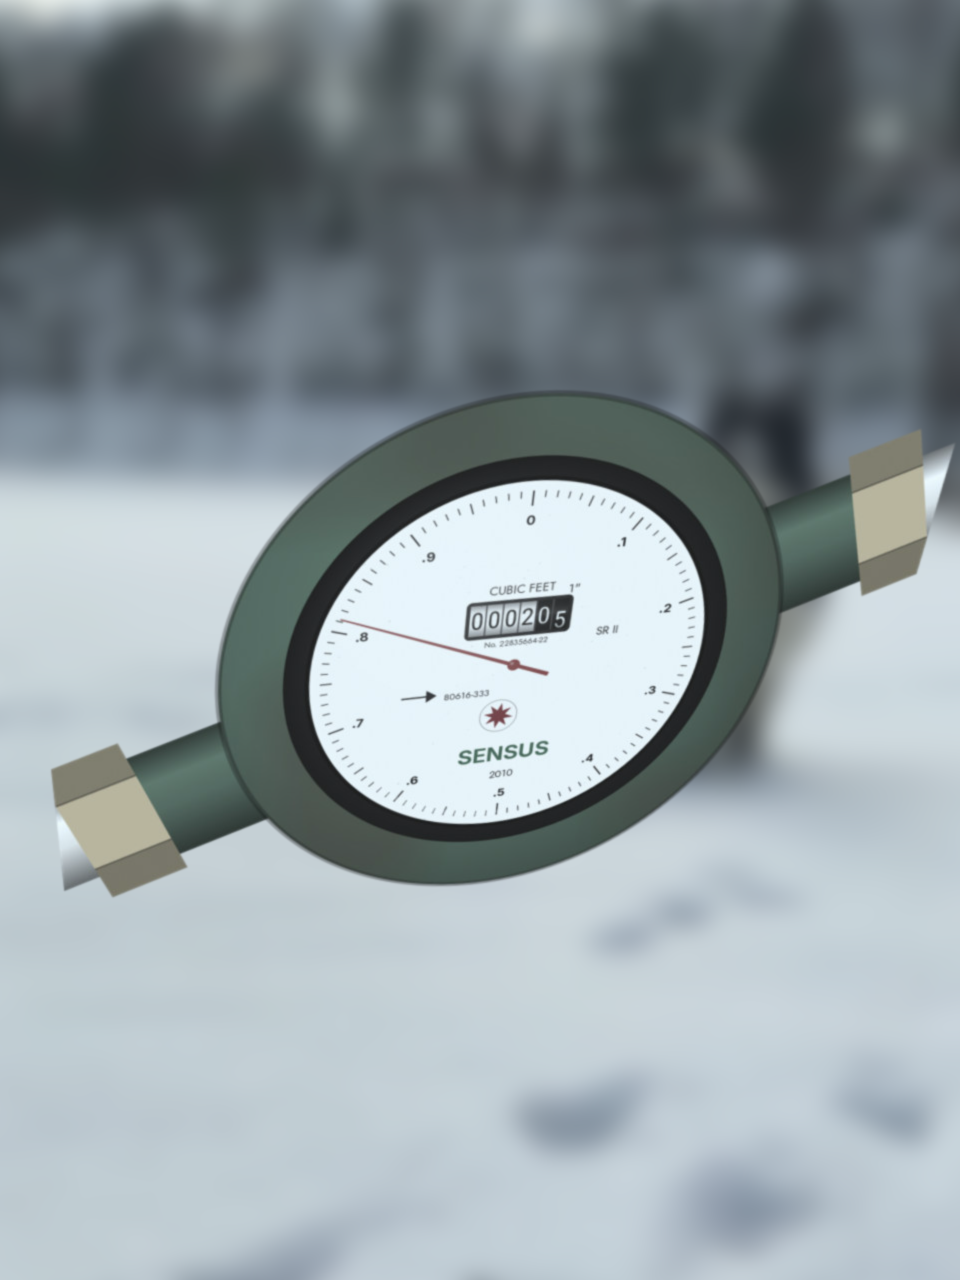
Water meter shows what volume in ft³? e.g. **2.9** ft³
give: **204.81** ft³
